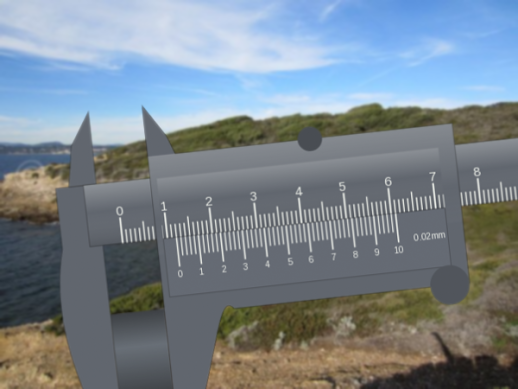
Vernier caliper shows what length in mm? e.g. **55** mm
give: **12.0** mm
